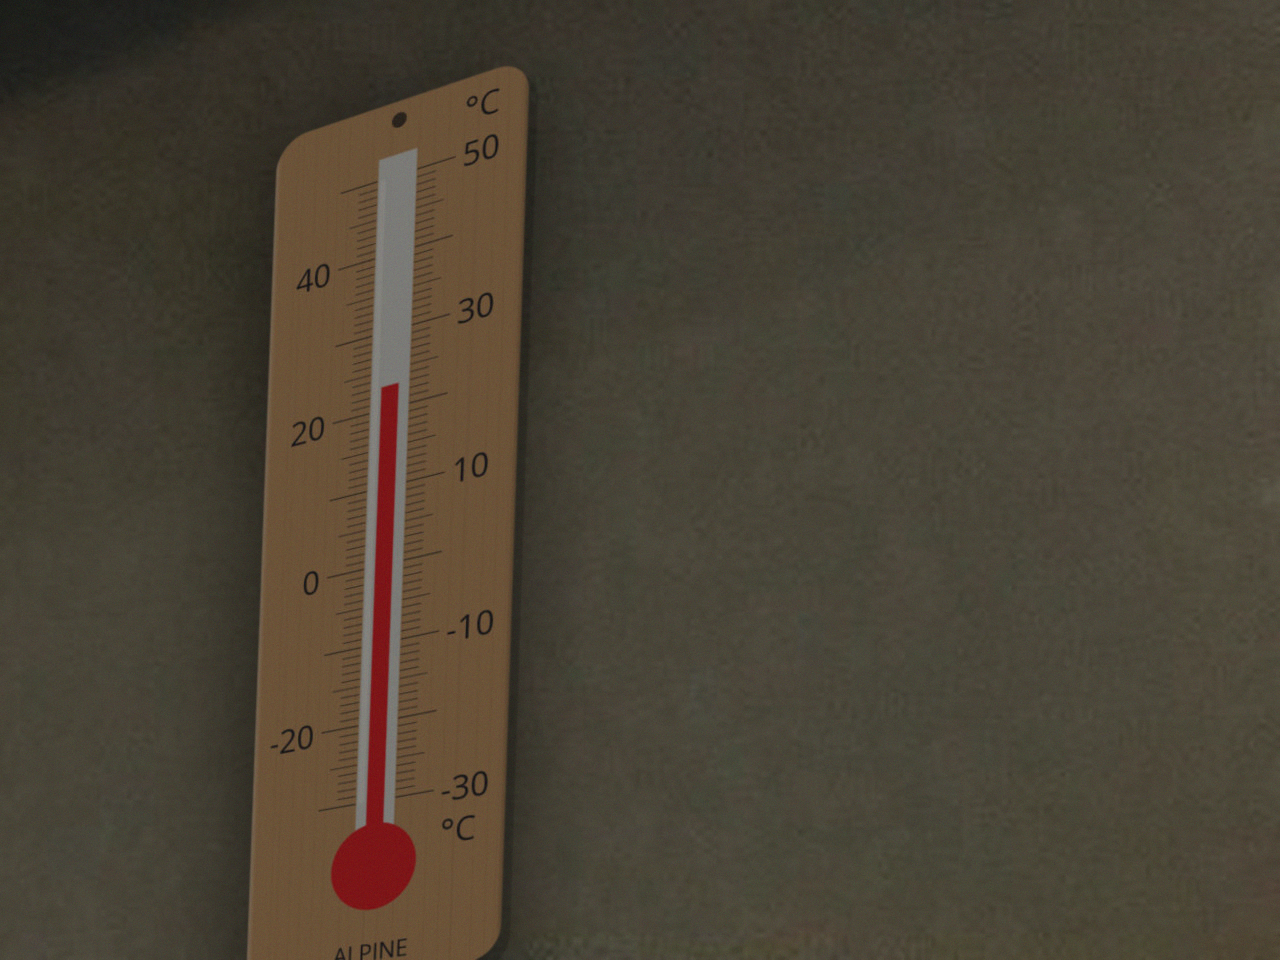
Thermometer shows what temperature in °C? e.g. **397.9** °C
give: **23** °C
